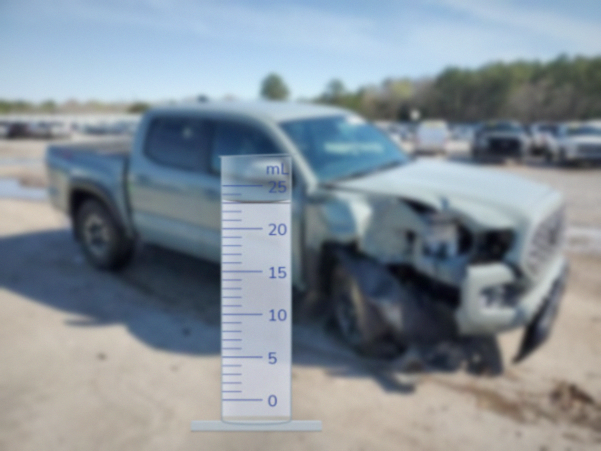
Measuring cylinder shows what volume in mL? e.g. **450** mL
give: **23** mL
